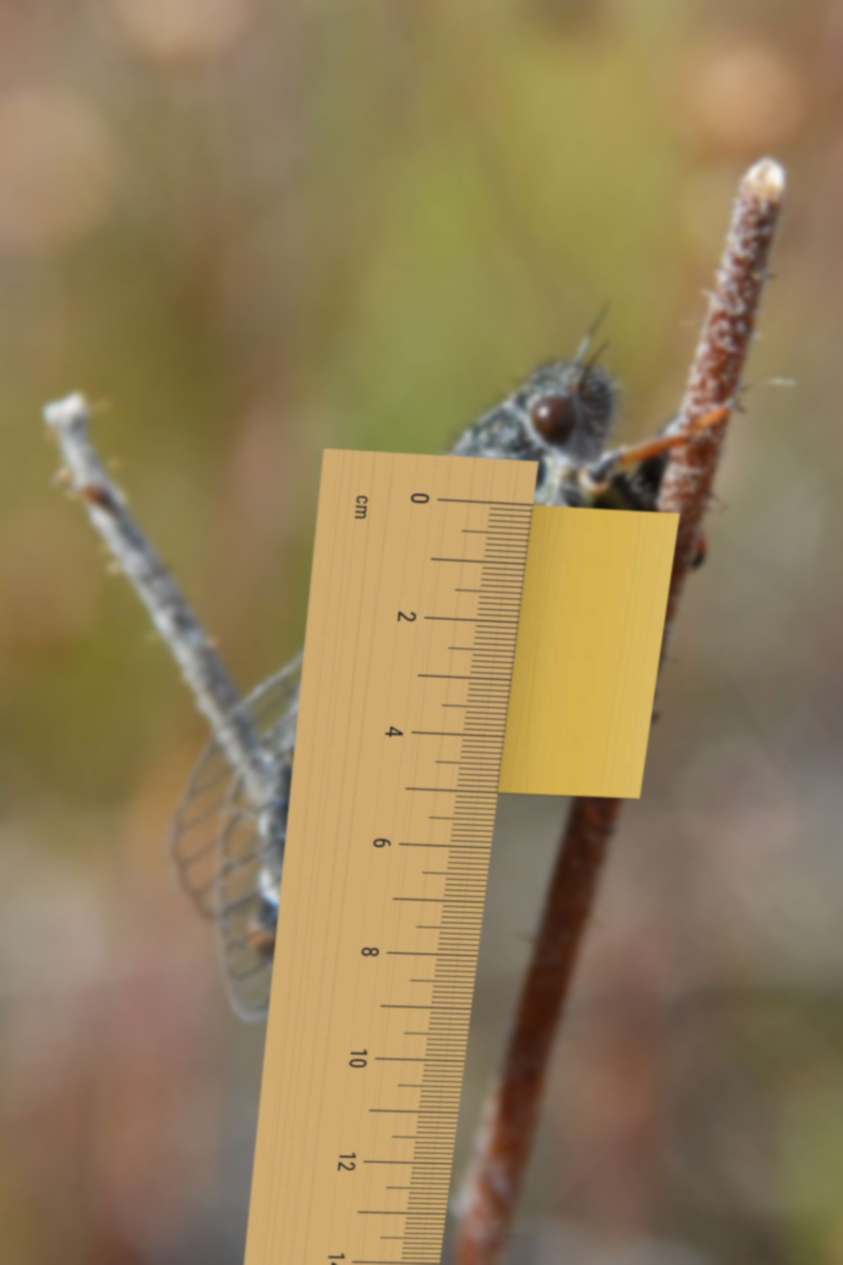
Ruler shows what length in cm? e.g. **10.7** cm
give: **5** cm
